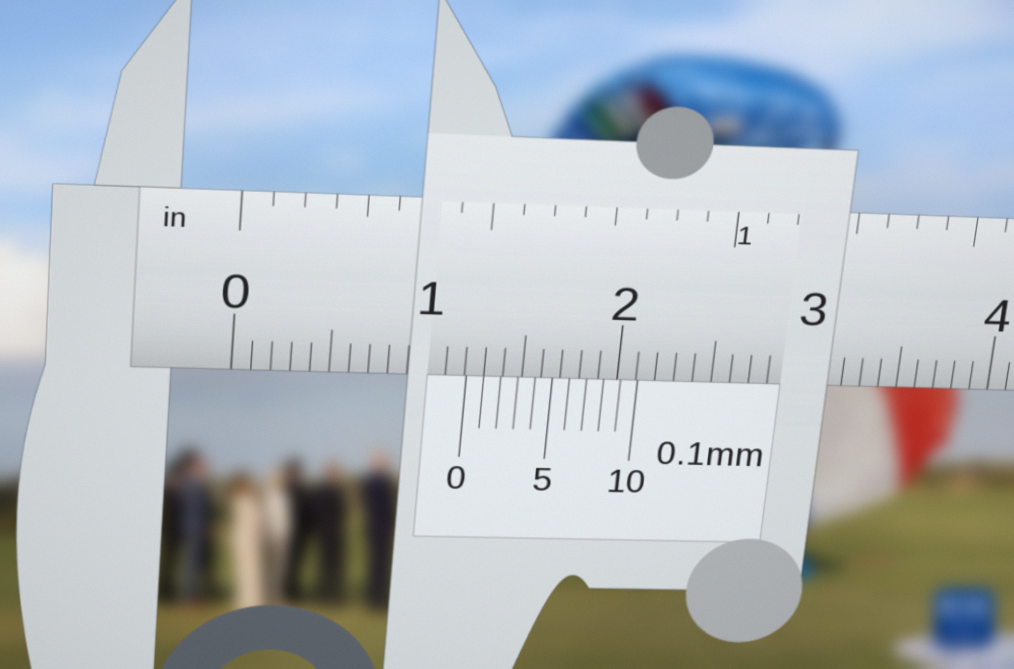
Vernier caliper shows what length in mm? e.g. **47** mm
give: **12.1** mm
